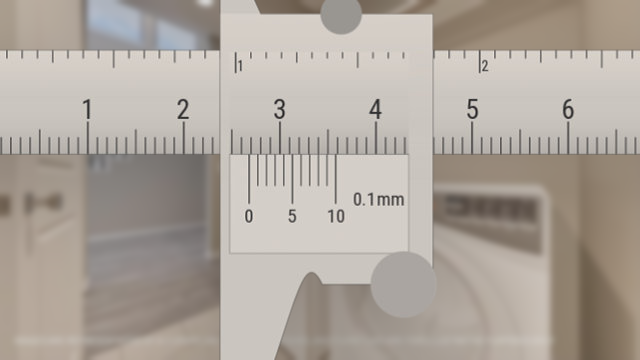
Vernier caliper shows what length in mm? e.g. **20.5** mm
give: **26.8** mm
